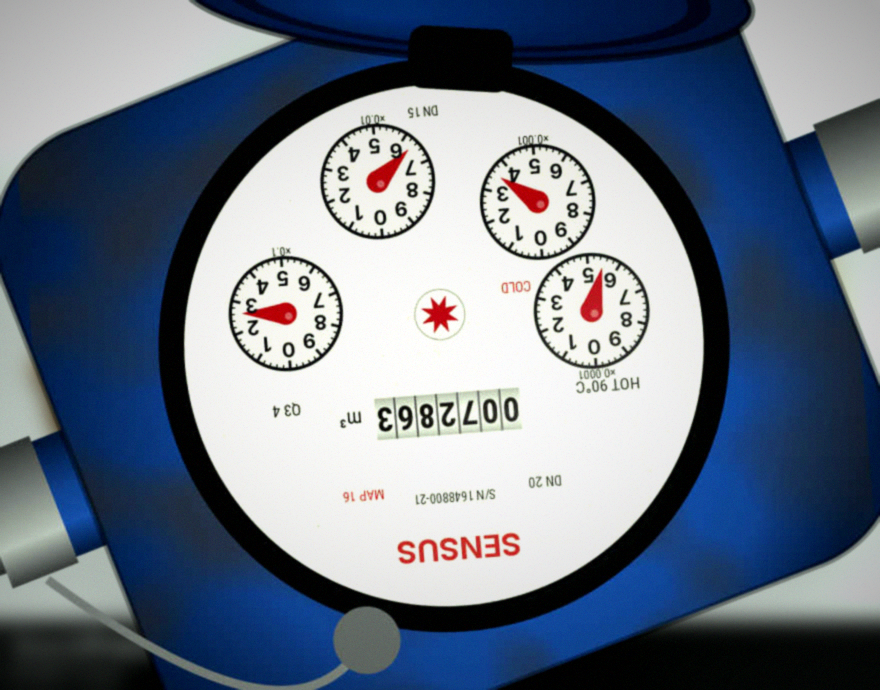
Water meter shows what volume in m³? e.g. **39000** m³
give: **72863.2635** m³
